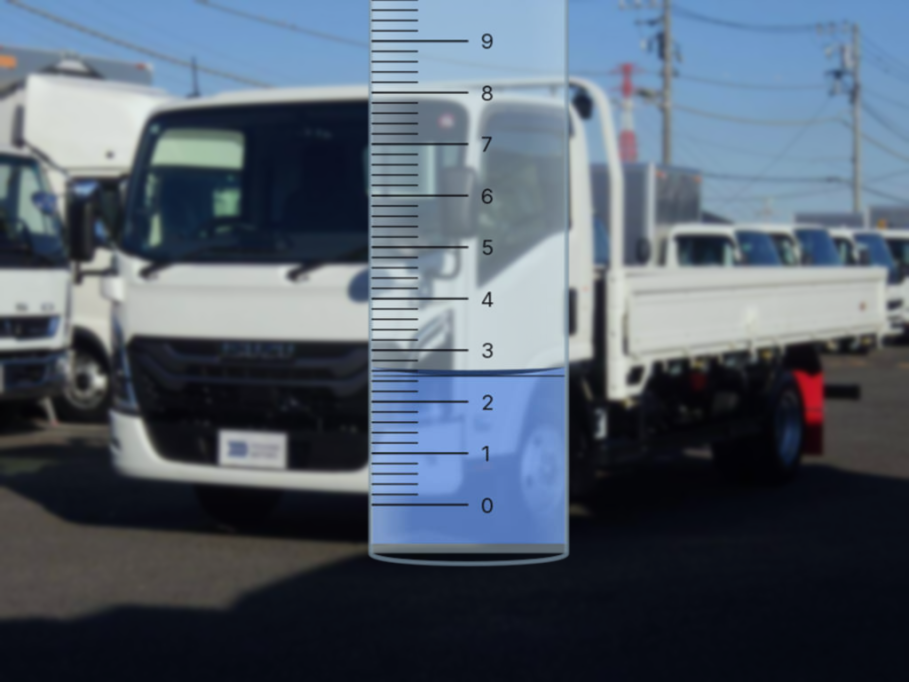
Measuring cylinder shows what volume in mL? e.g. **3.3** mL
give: **2.5** mL
